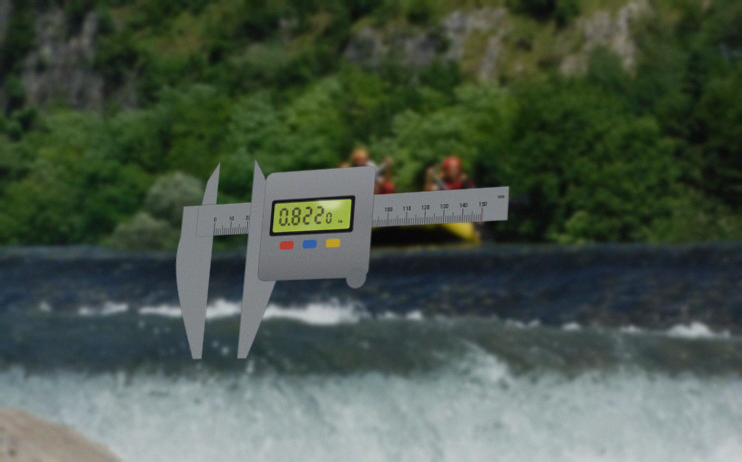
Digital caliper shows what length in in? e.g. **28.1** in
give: **0.8220** in
